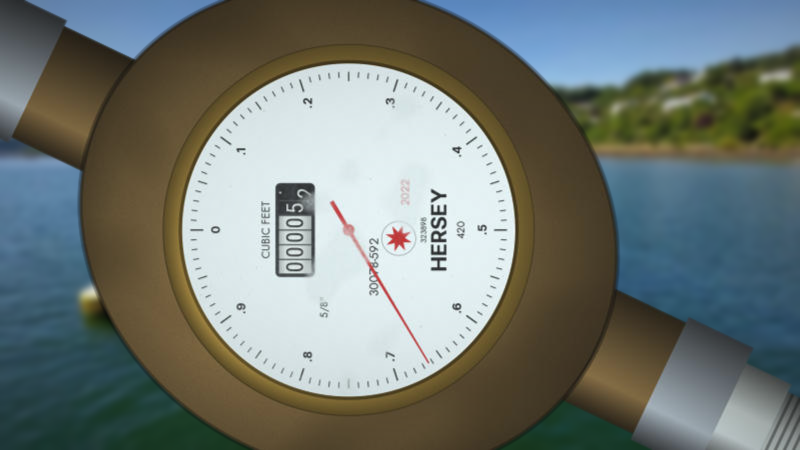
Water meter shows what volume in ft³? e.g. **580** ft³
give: **51.66** ft³
